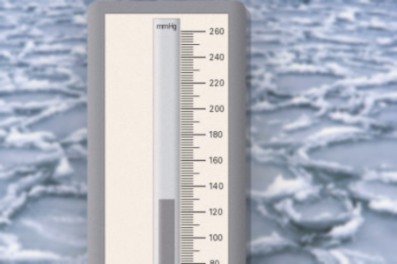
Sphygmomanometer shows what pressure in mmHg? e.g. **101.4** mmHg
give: **130** mmHg
